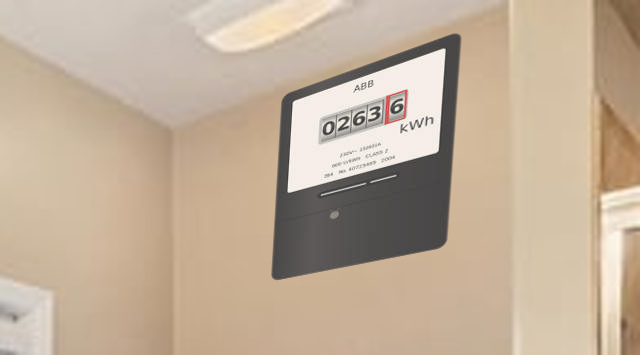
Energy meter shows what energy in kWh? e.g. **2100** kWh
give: **263.6** kWh
